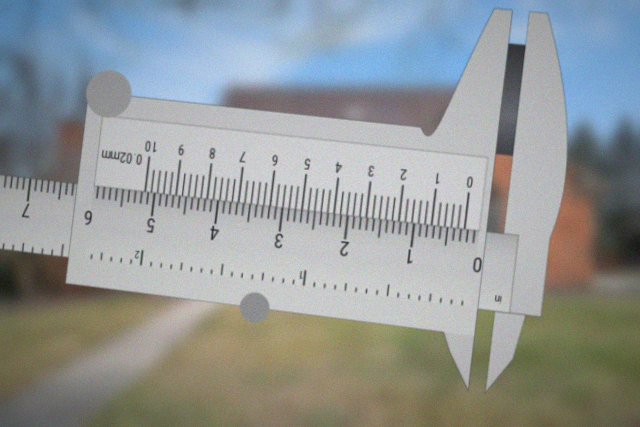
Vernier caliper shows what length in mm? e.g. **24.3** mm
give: **2.5** mm
